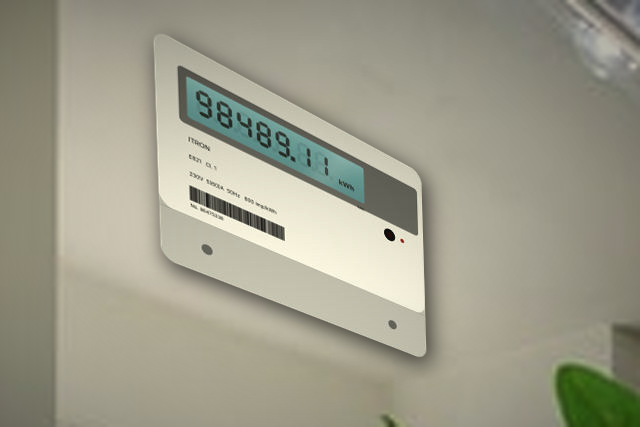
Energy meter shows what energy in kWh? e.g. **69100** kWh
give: **98489.11** kWh
